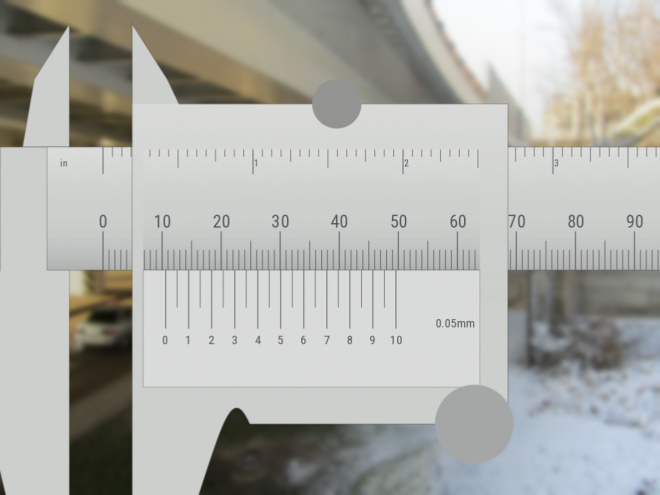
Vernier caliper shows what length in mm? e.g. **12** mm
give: **10.6** mm
